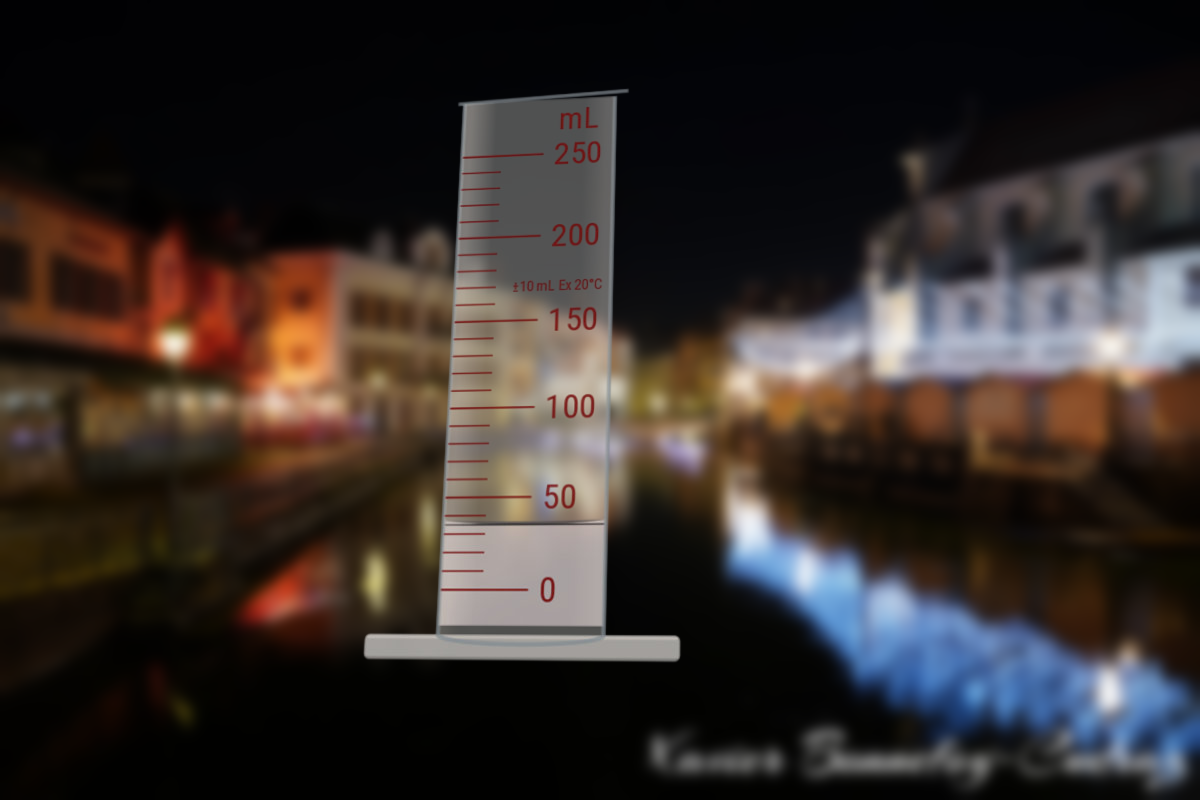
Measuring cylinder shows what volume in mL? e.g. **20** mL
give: **35** mL
